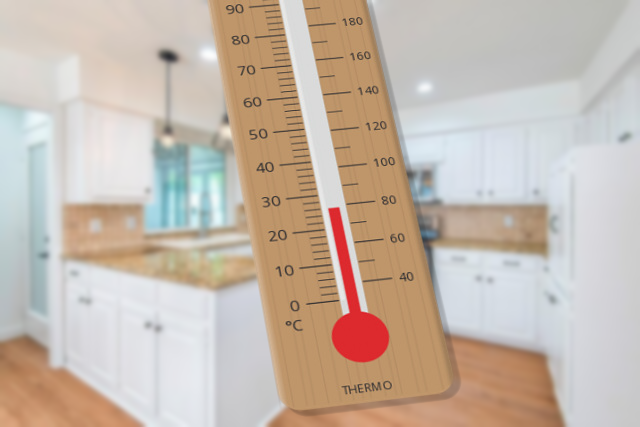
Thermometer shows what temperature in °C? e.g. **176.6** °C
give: **26** °C
